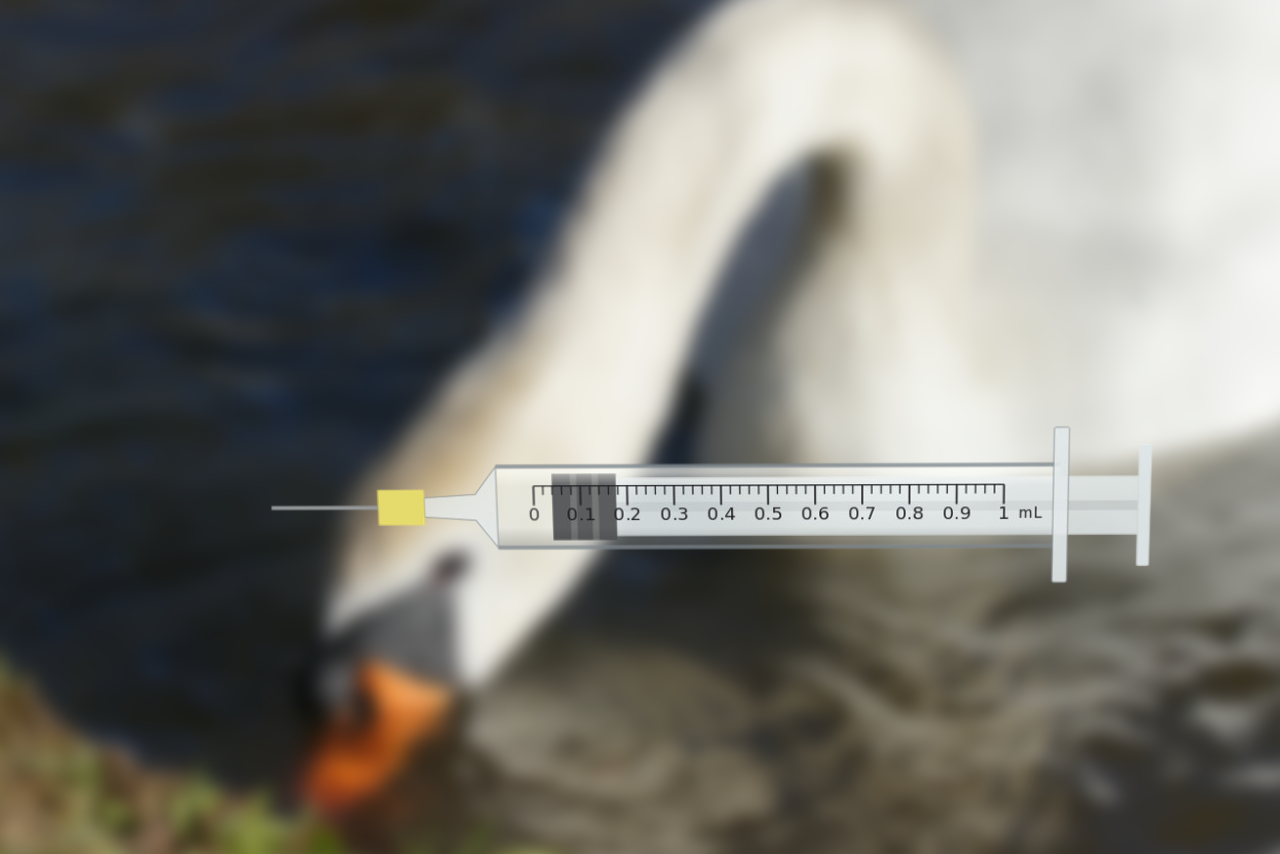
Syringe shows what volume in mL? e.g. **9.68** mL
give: **0.04** mL
